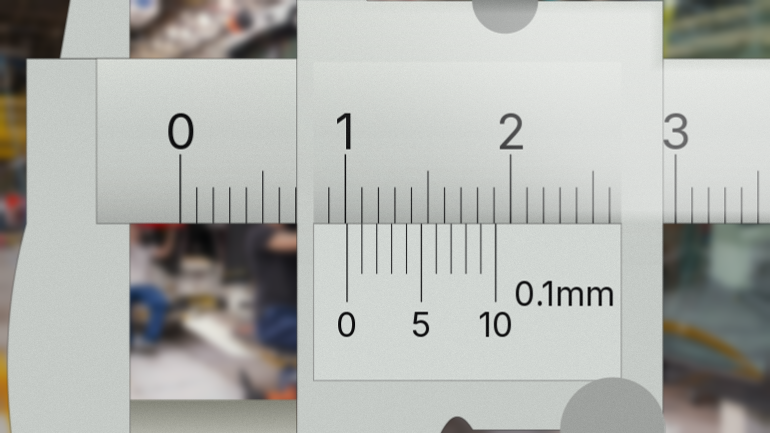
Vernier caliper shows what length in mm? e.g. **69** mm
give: **10.1** mm
